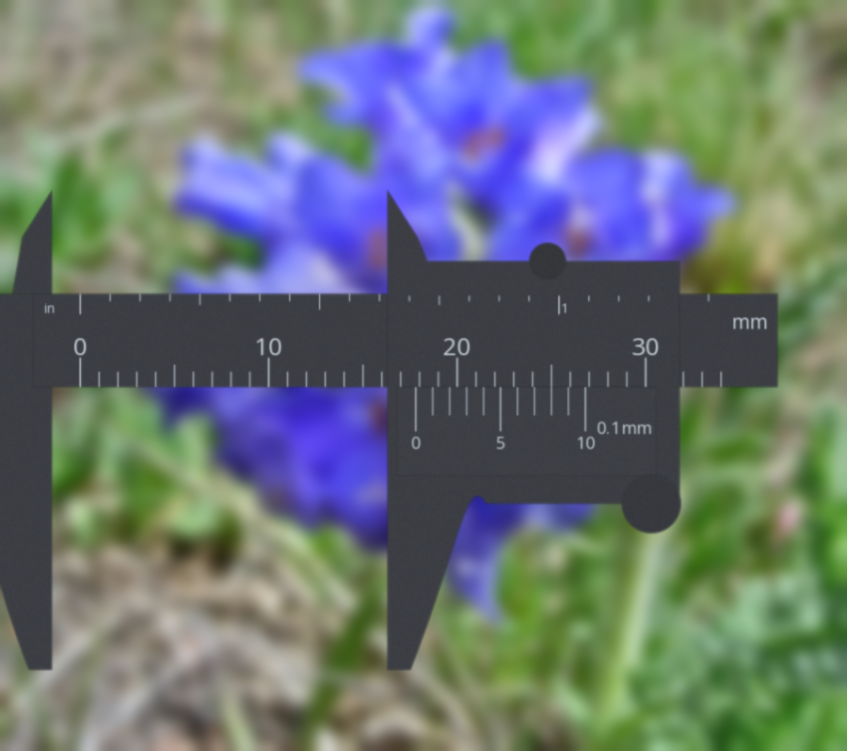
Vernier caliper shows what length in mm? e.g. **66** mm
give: **17.8** mm
